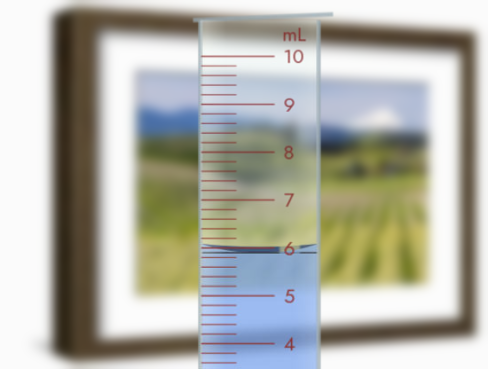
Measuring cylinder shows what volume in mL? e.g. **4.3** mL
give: **5.9** mL
